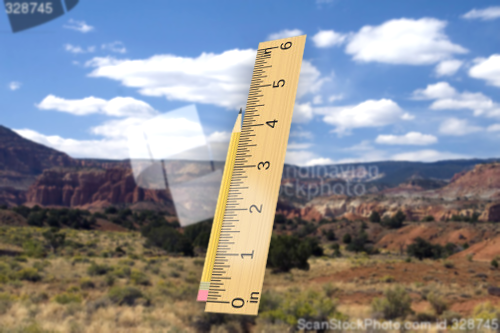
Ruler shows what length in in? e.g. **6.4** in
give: **4.5** in
